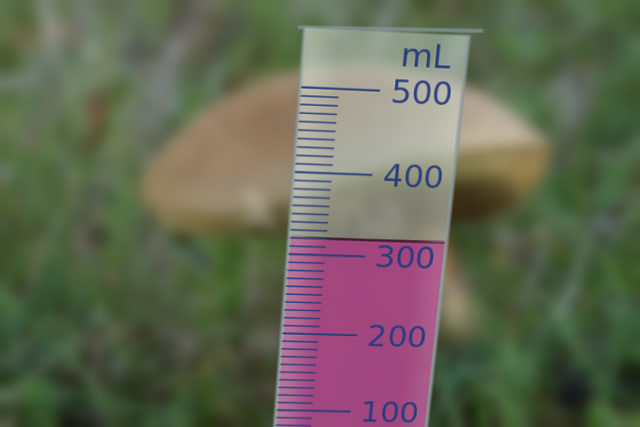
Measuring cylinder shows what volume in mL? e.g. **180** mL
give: **320** mL
